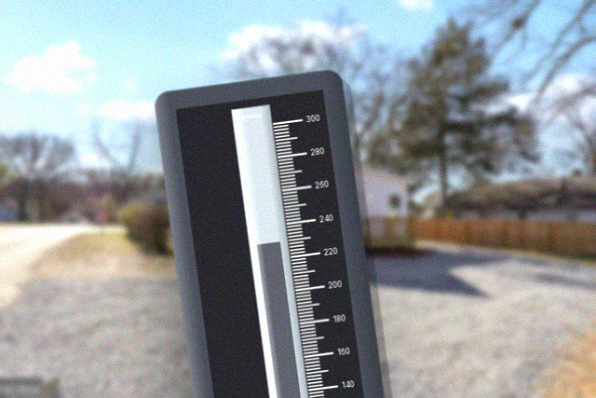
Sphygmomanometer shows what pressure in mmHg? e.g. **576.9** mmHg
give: **230** mmHg
